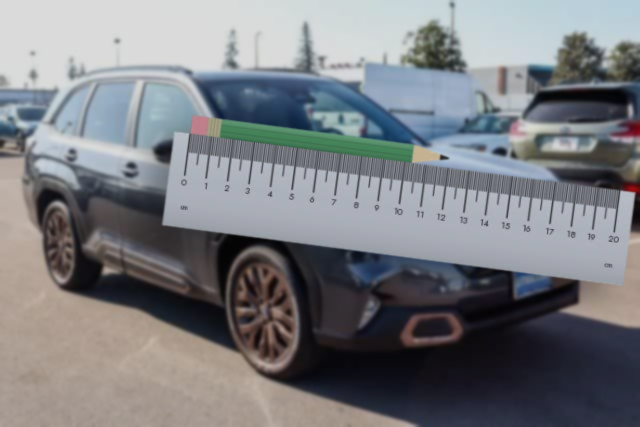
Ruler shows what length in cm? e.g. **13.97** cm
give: **12** cm
